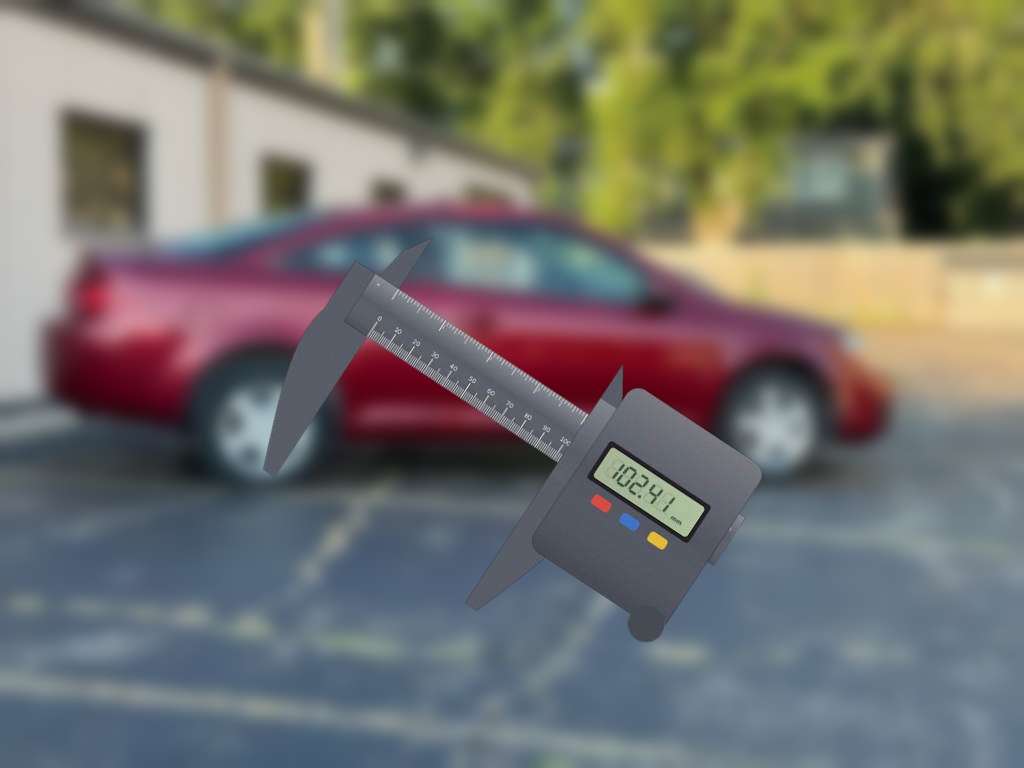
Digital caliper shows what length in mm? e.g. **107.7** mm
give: **102.41** mm
